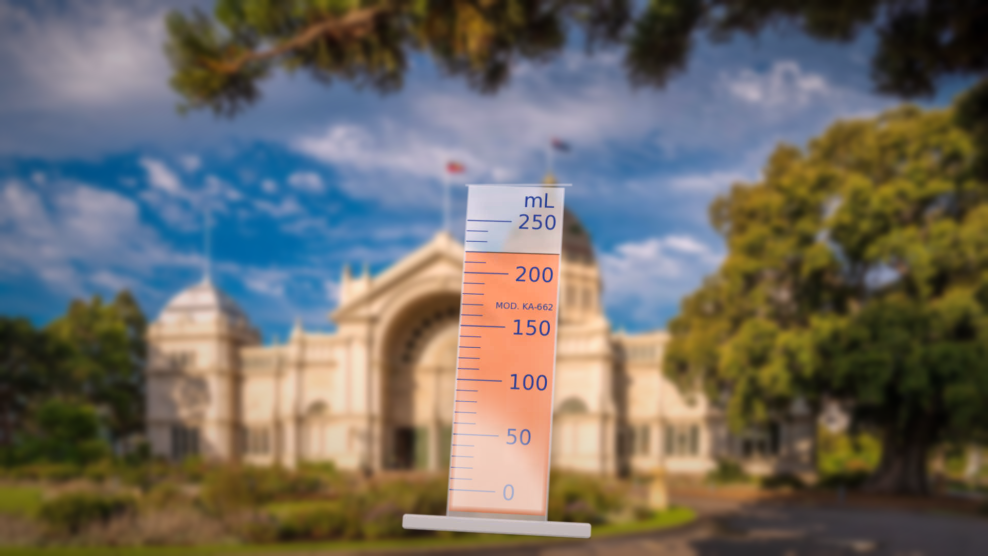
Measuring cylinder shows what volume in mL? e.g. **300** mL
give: **220** mL
